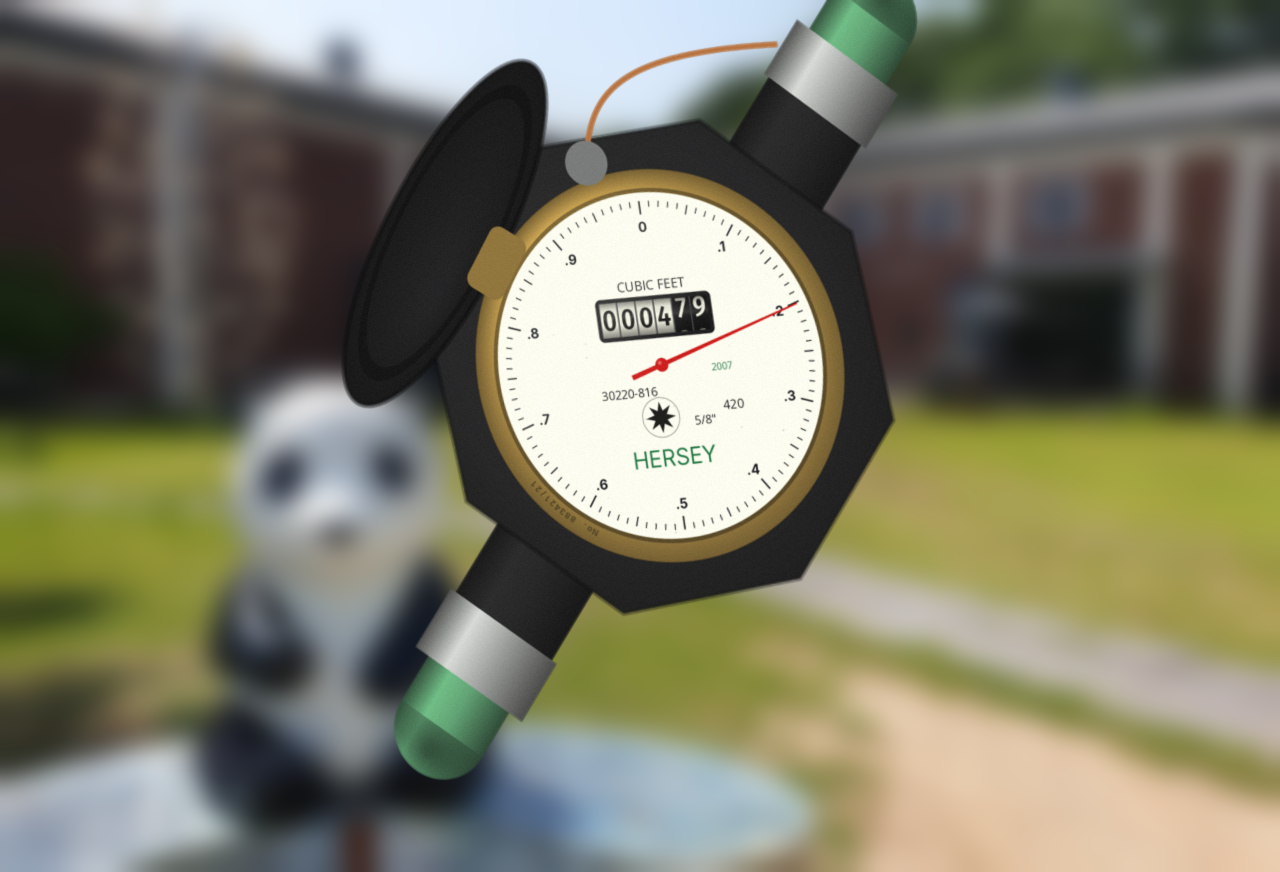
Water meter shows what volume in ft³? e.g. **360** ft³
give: **479.20** ft³
